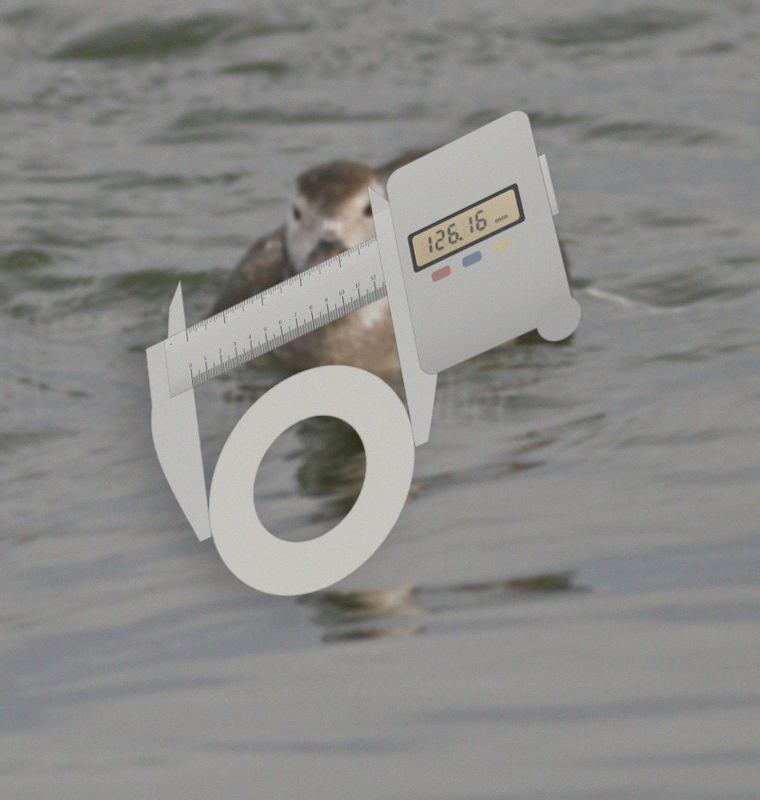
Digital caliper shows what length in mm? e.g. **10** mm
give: **126.16** mm
